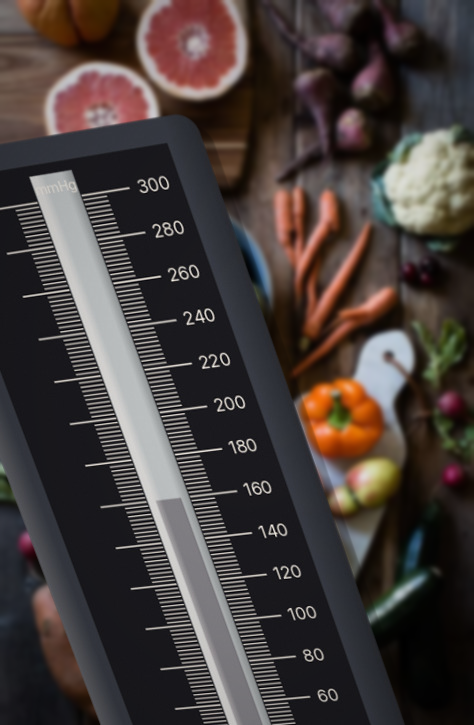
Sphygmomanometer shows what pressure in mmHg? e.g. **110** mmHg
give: **160** mmHg
